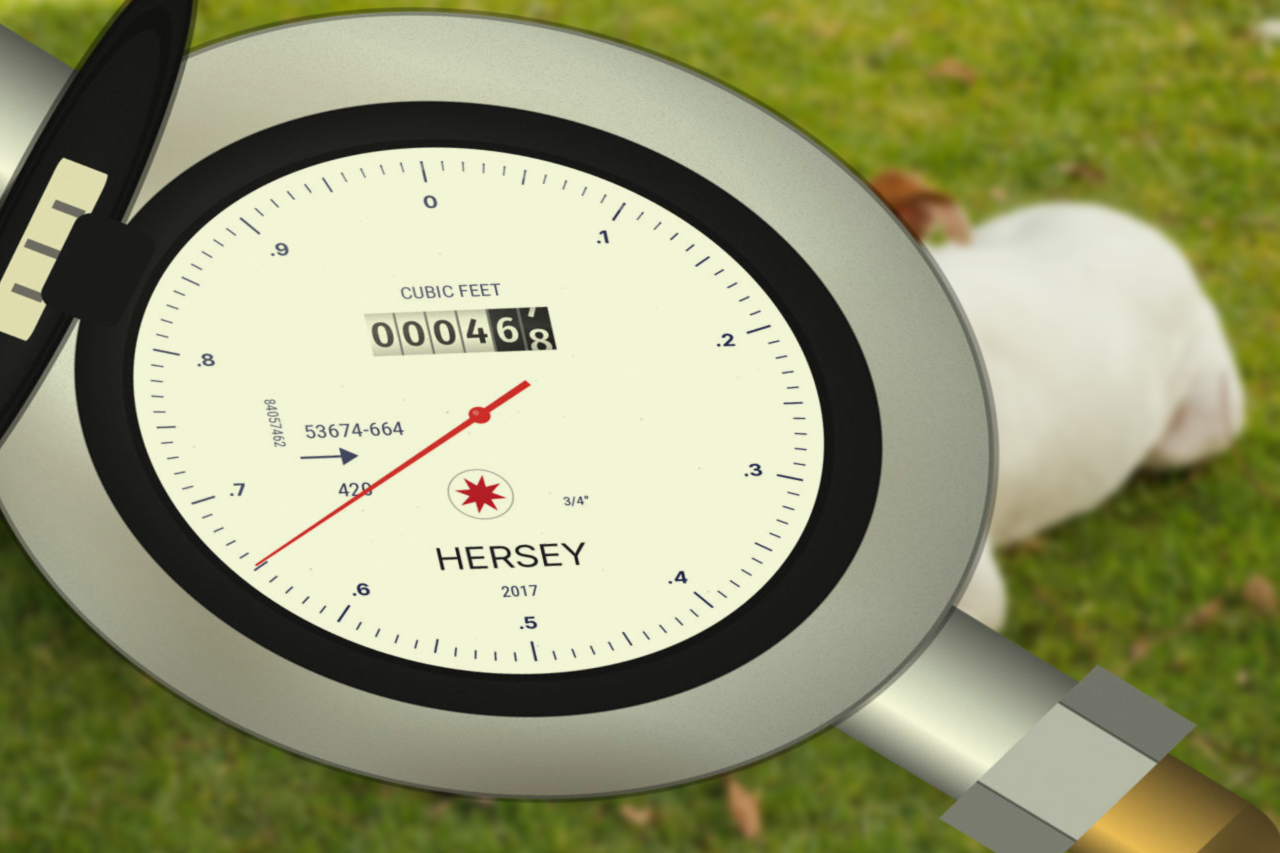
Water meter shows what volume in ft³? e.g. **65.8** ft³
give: **467.65** ft³
